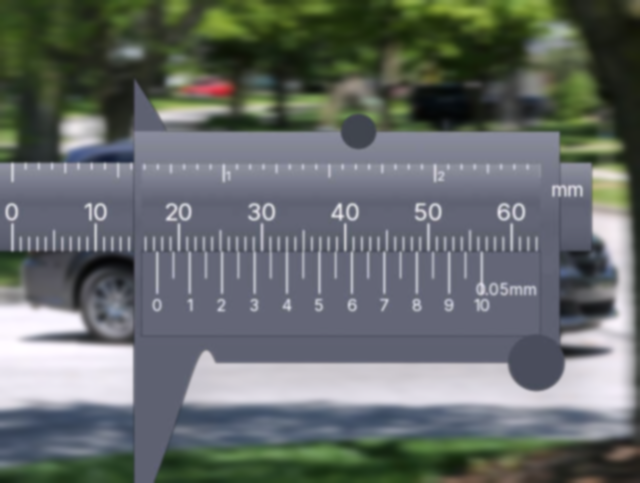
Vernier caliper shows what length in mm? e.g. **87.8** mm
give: **17.4** mm
